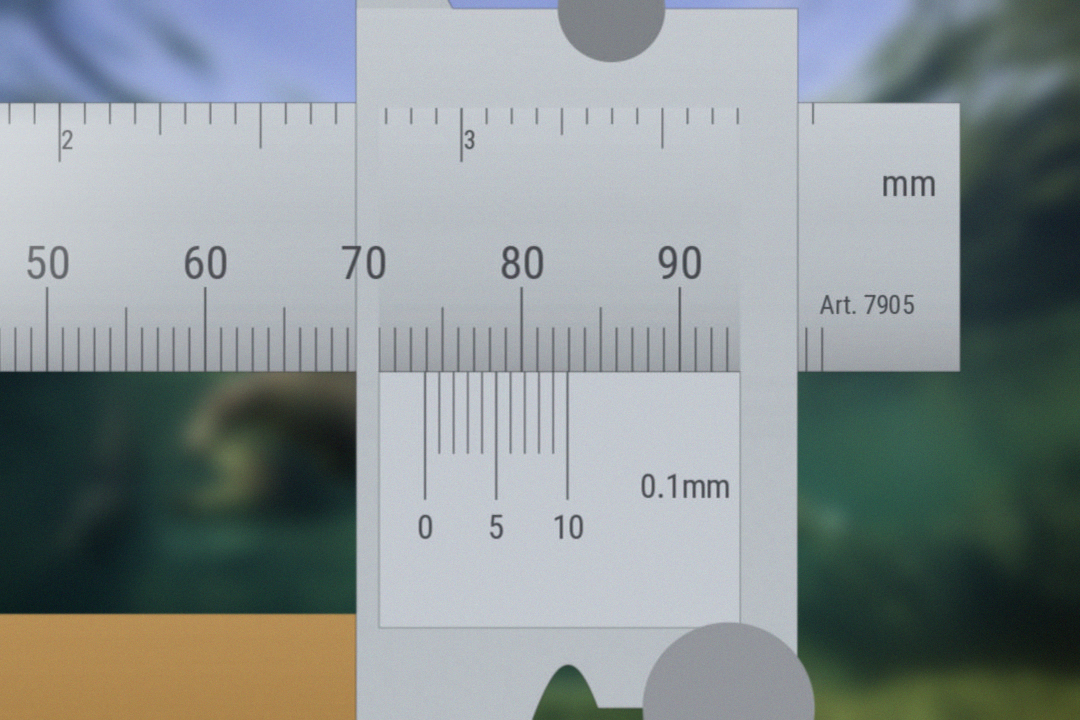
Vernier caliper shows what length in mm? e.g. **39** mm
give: **73.9** mm
